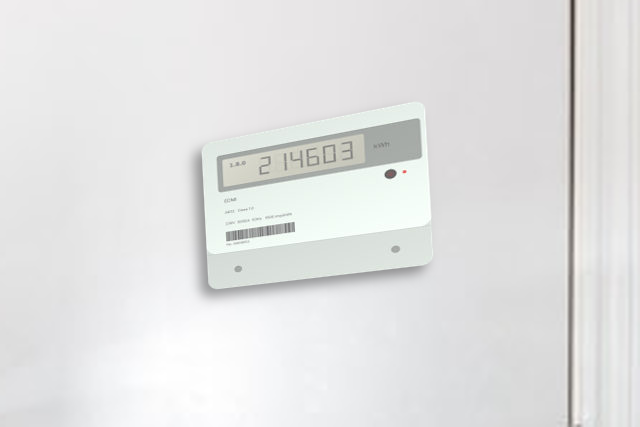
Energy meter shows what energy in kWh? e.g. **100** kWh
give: **214603** kWh
